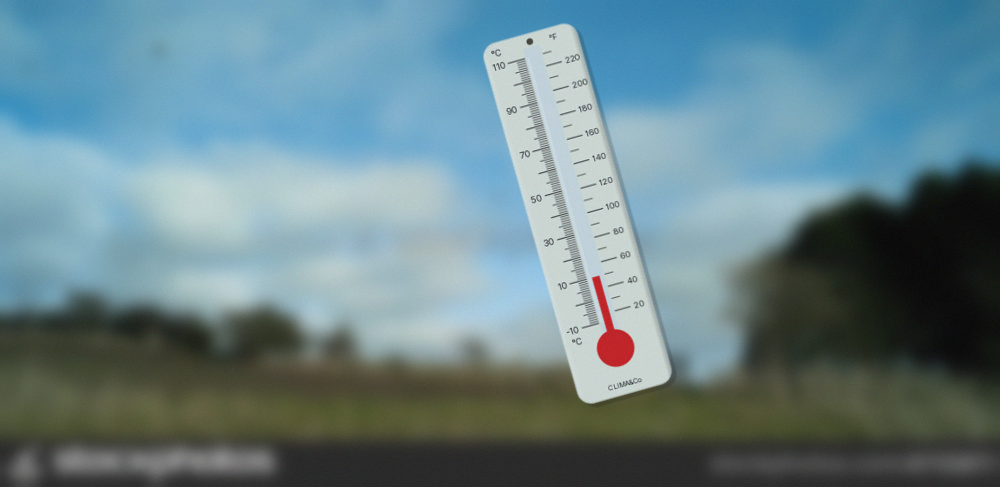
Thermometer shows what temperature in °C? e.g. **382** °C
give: **10** °C
